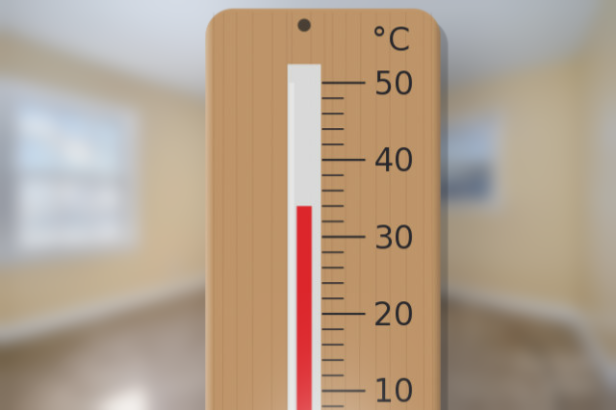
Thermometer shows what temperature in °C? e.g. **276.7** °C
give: **34** °C
